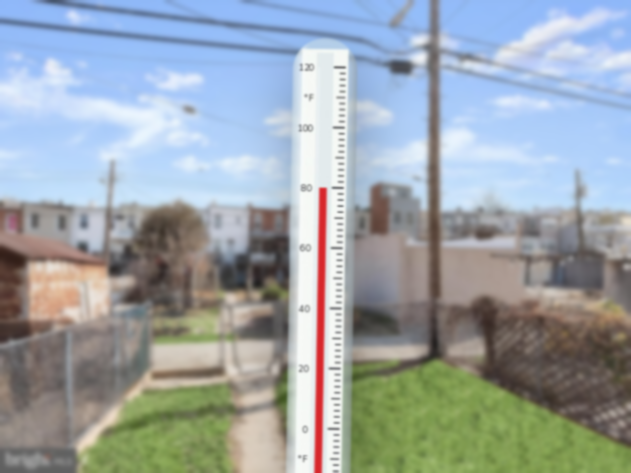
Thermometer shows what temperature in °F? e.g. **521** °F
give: **80** °F
